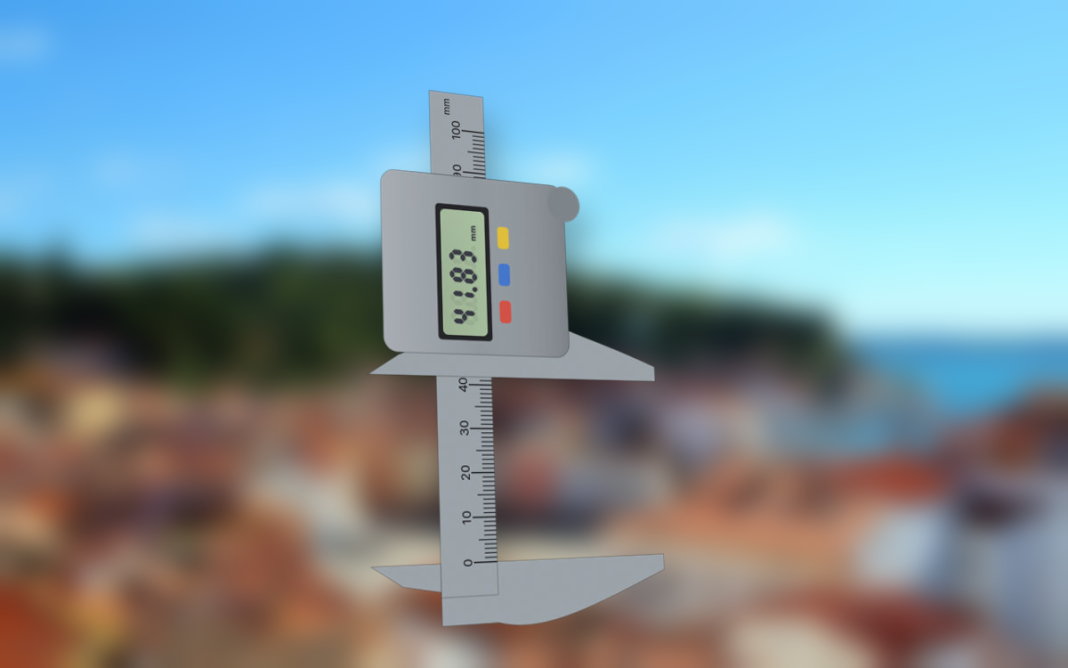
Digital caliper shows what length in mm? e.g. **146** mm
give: **41.83** mm
